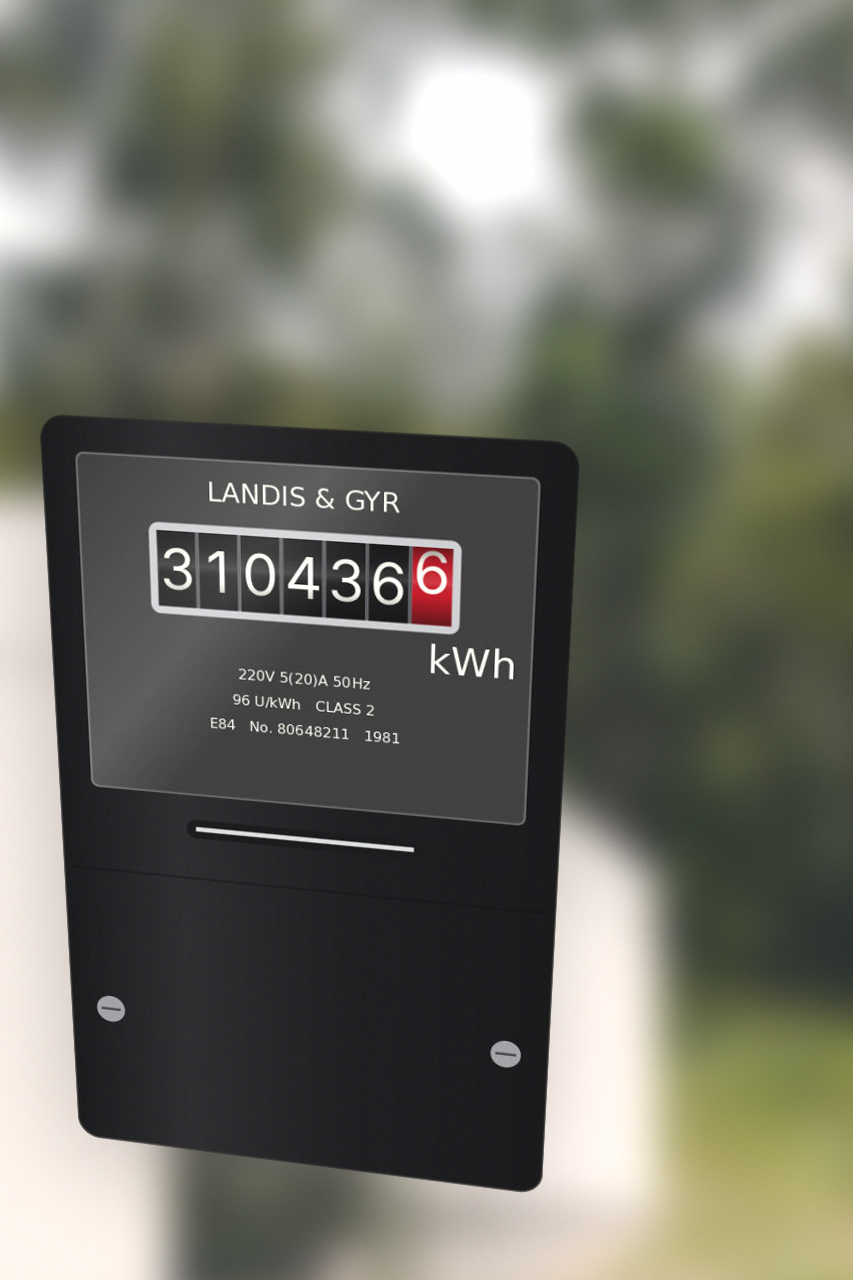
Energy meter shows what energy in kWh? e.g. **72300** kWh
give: **310436.6** kWh
